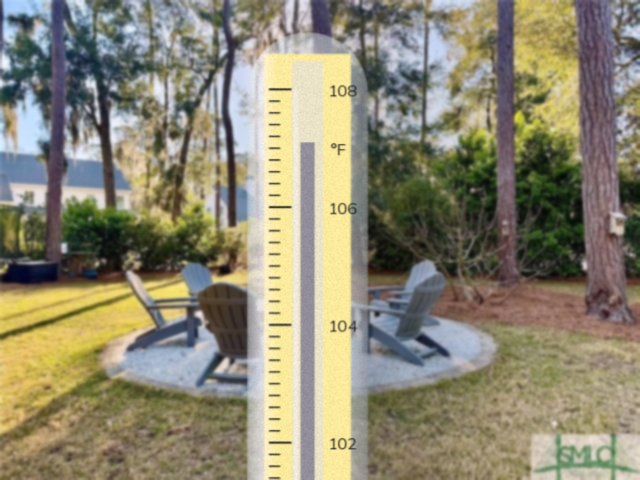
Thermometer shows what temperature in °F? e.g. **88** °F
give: **107.1** °F
